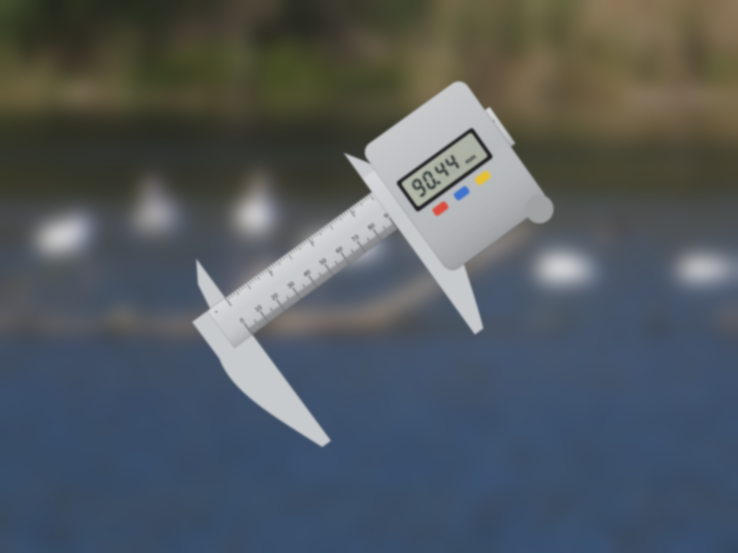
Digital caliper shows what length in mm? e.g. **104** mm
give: **90.44** mm
